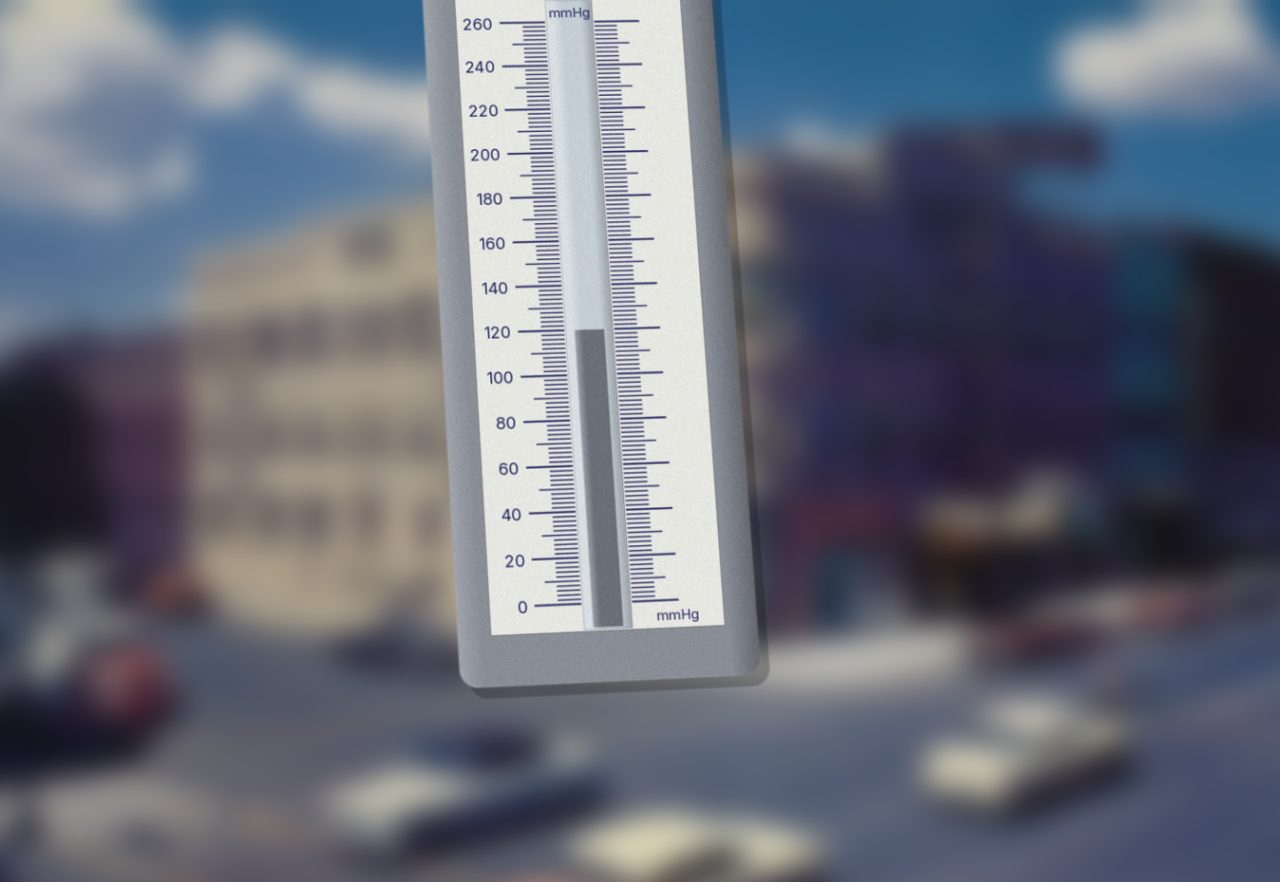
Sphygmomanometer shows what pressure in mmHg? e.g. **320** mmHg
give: **120** mmHg
